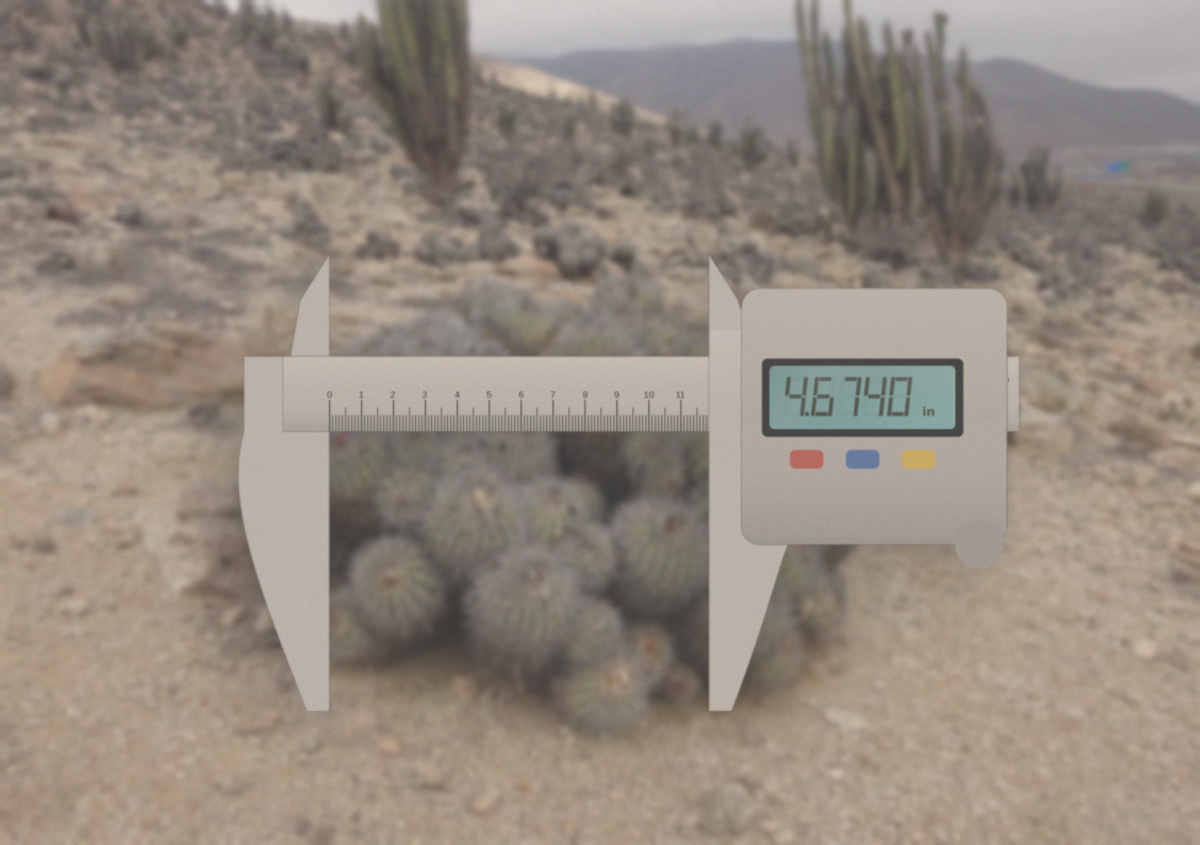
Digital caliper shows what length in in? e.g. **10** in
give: **4.6740** in
